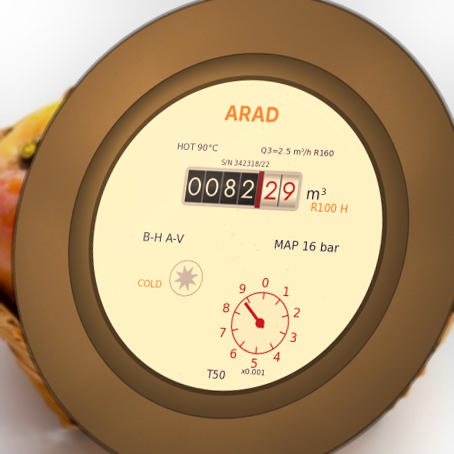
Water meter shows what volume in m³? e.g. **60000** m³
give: **82.298** m³
